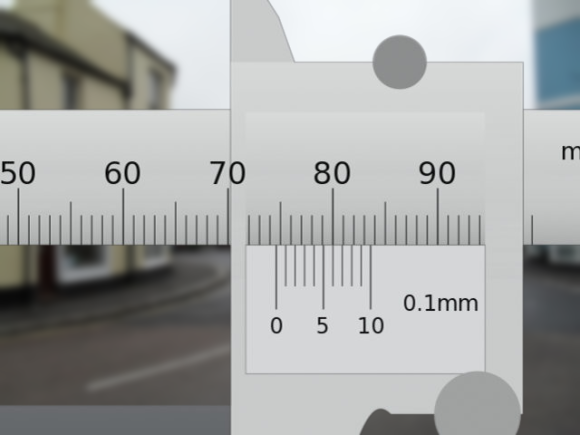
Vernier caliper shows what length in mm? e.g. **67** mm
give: **74.6** mm
